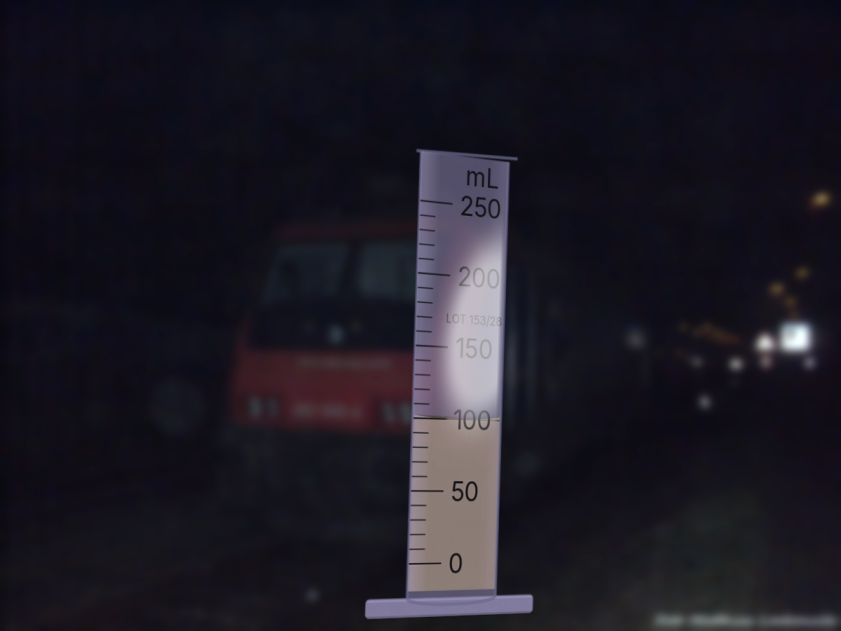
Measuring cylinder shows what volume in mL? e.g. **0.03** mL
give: **100** mL
